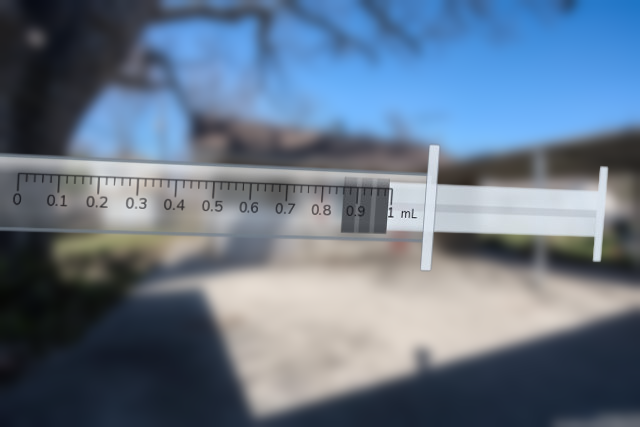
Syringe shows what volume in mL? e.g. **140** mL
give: **0.86** mL
